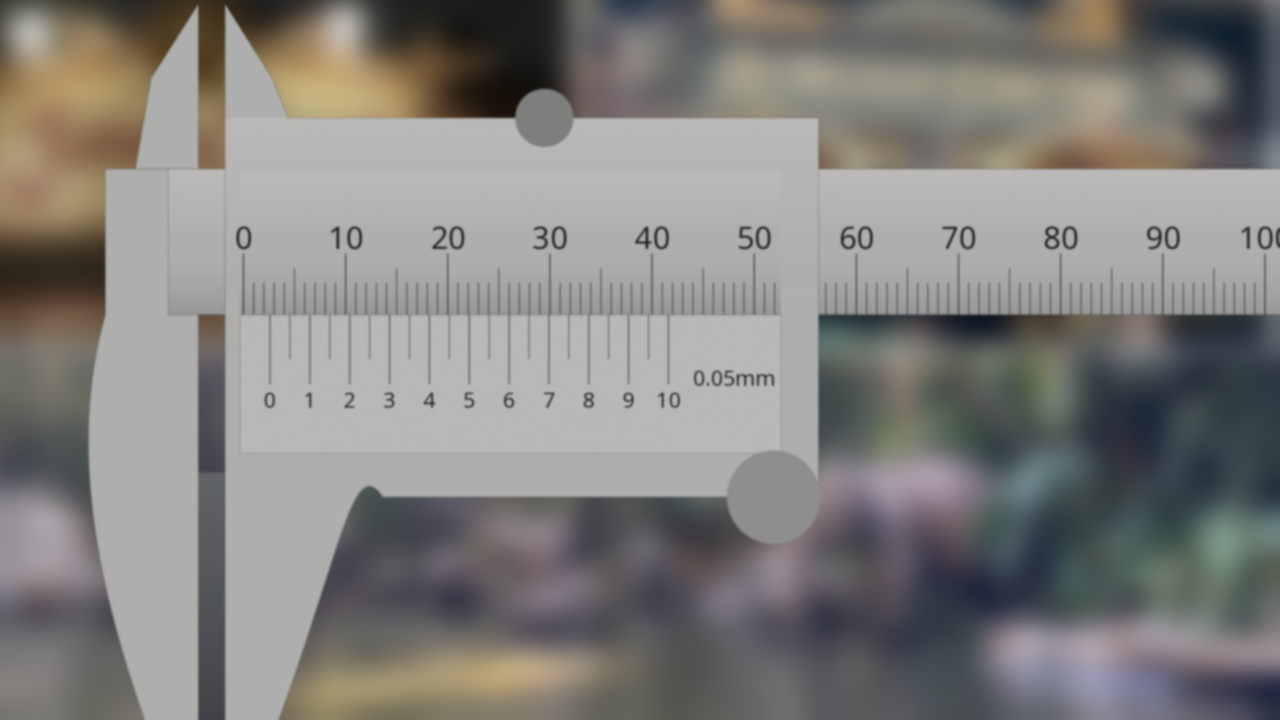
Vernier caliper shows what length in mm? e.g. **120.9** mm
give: **2.6** mm
